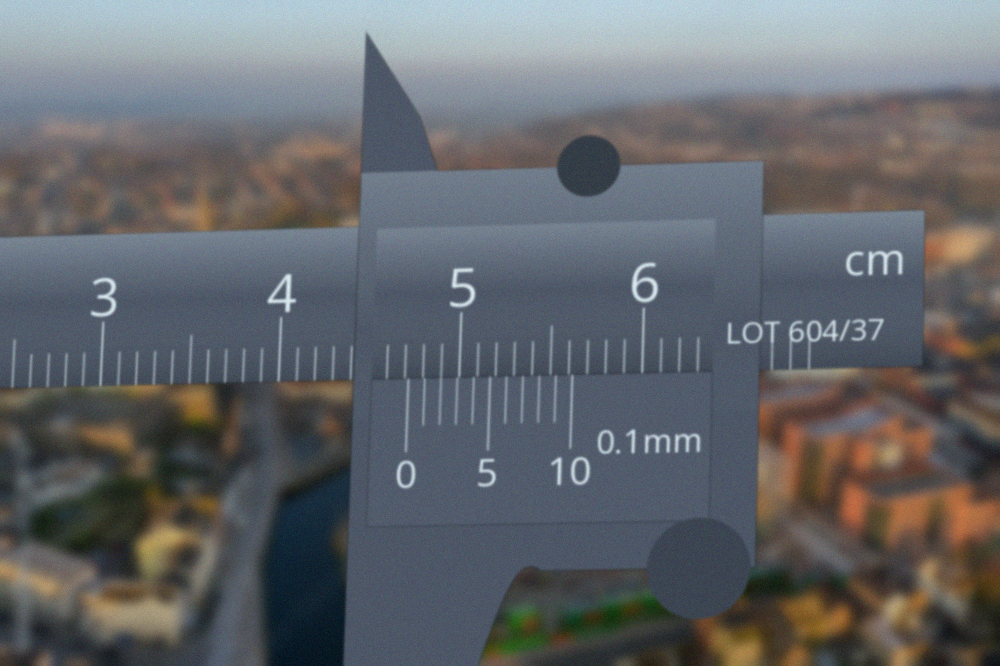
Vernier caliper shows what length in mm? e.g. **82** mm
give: **47.2** mm
